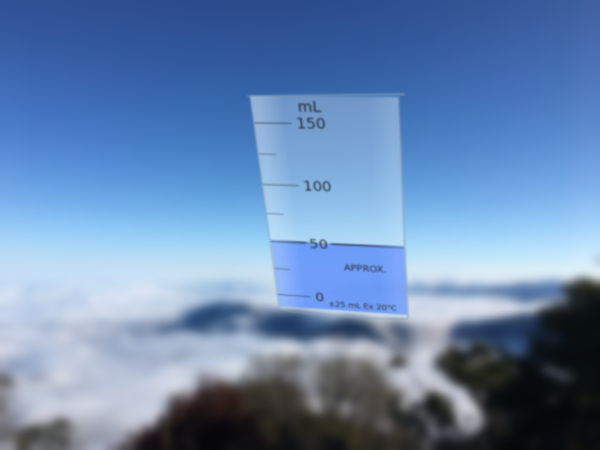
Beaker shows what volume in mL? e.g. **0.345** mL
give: **50** mL
